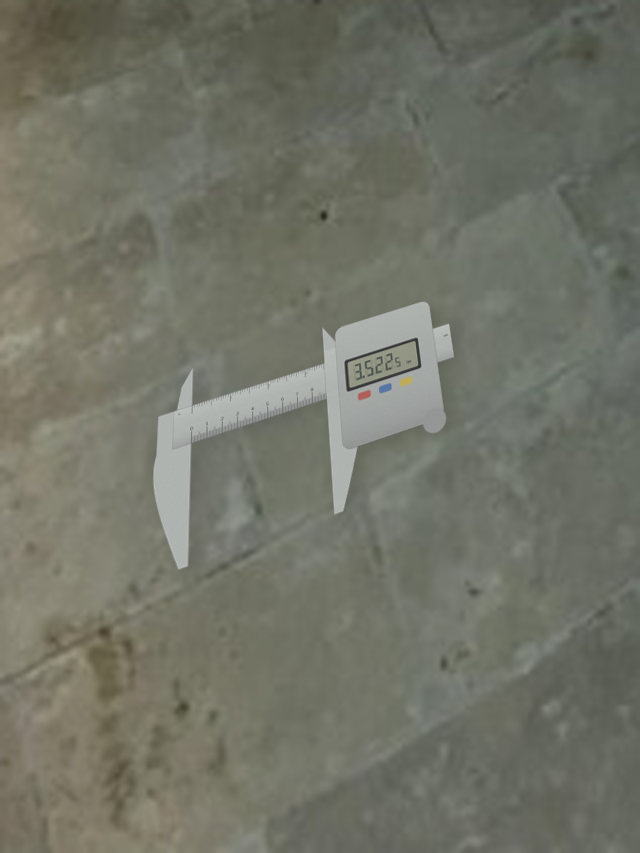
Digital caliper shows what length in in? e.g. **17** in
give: **3.5225** in
